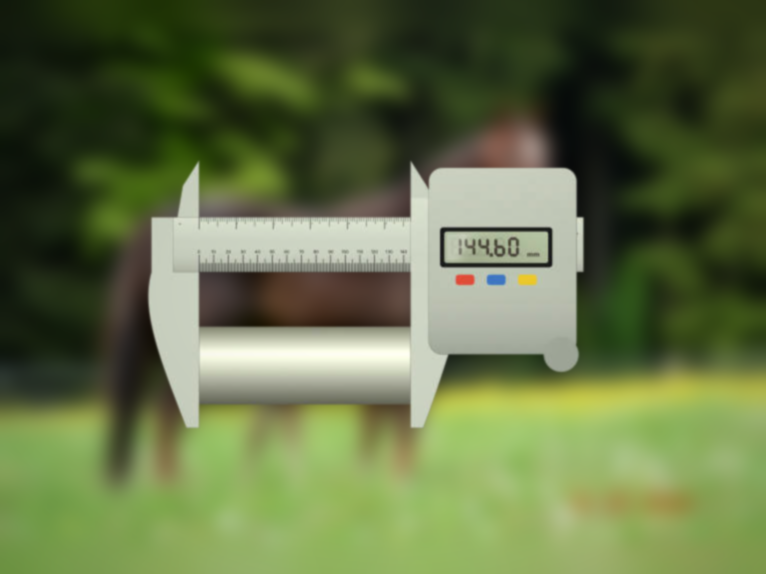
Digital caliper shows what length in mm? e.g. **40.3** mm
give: **144.60** mm
